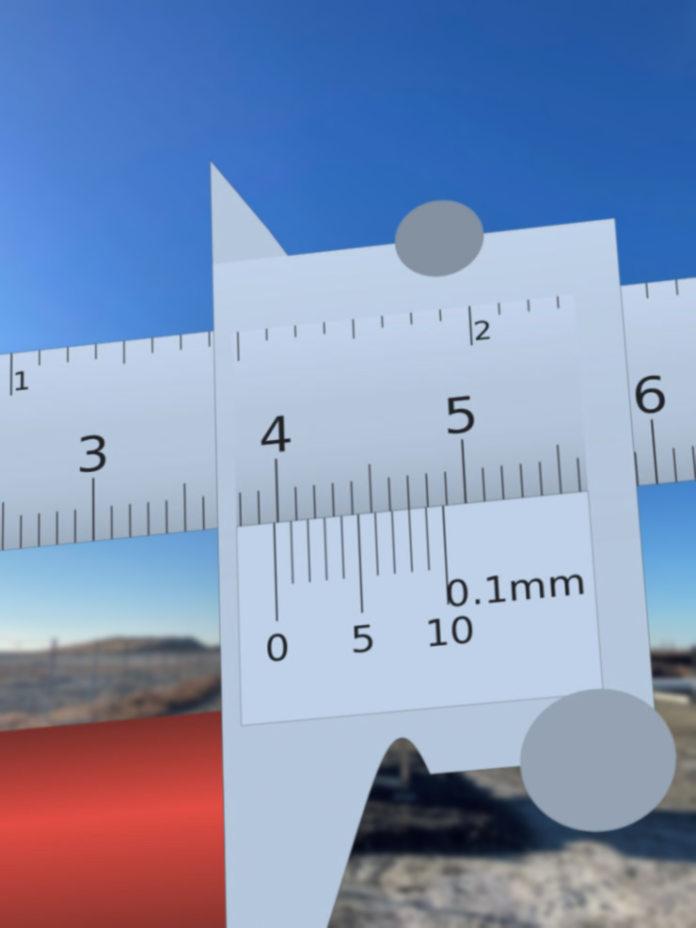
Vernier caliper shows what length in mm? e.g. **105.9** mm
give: **39.8** mm
